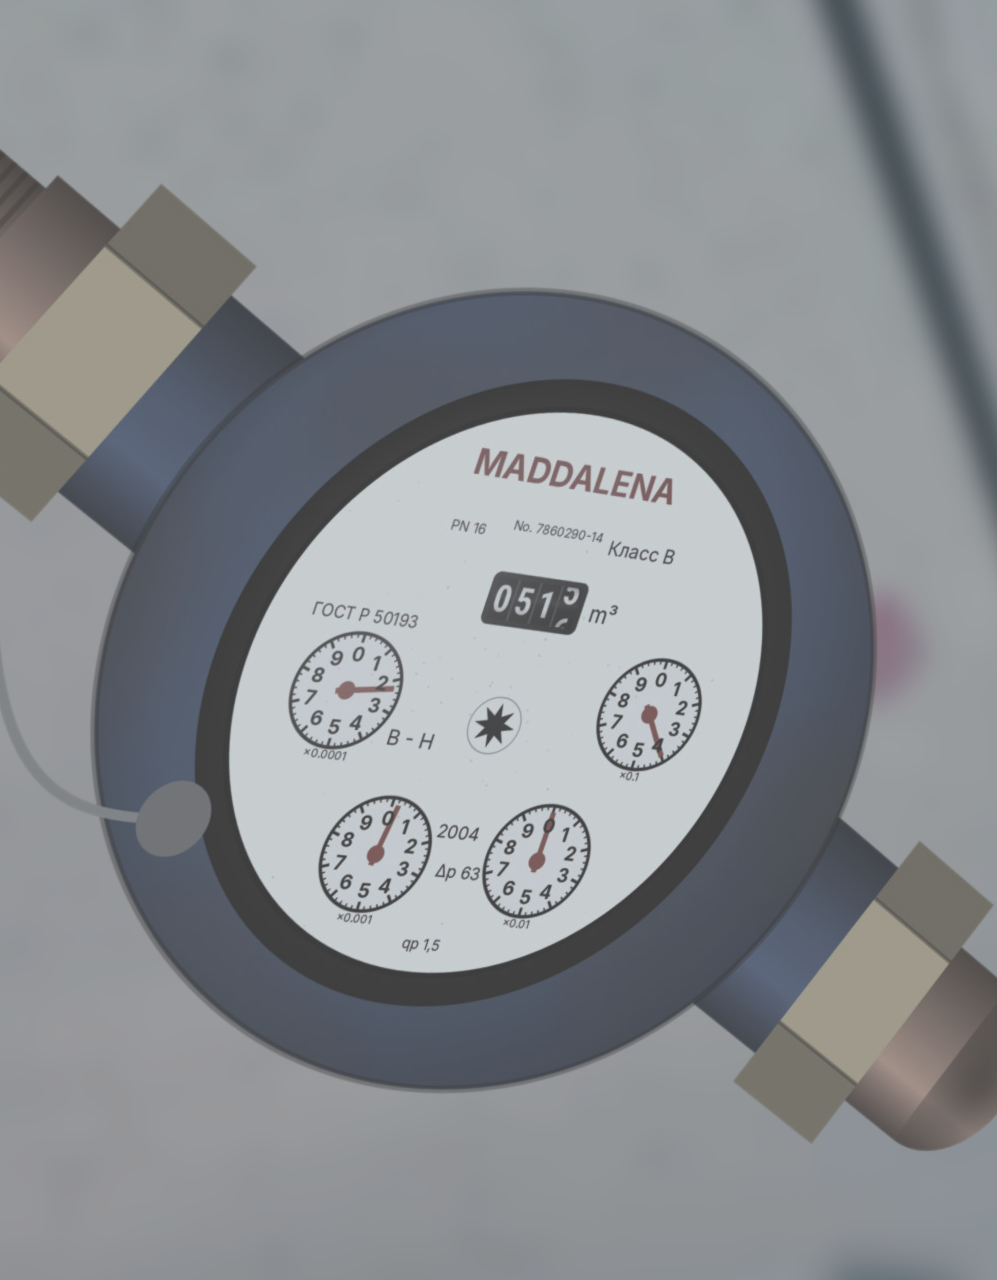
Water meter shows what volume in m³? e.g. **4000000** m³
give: **515.4002** m³
